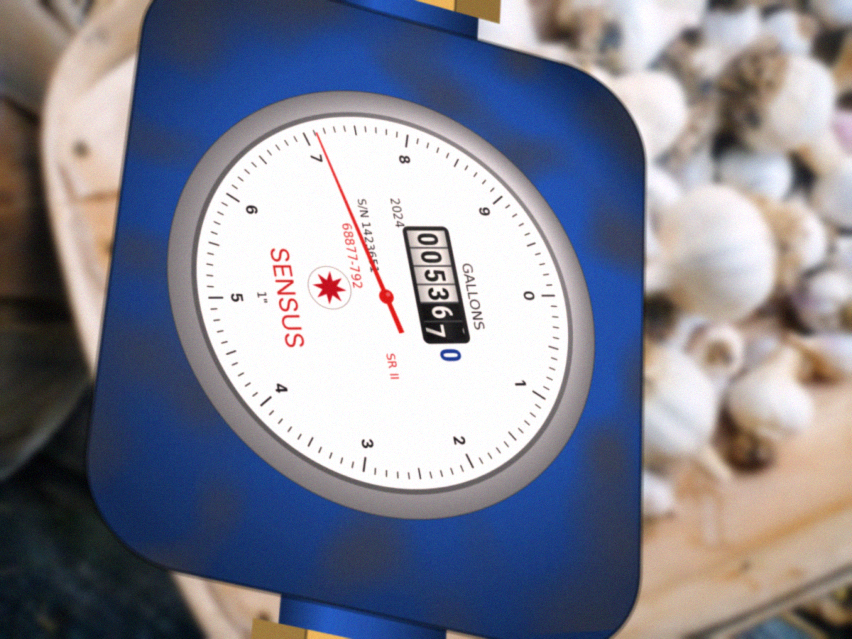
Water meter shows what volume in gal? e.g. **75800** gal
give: **53667.1** gal
